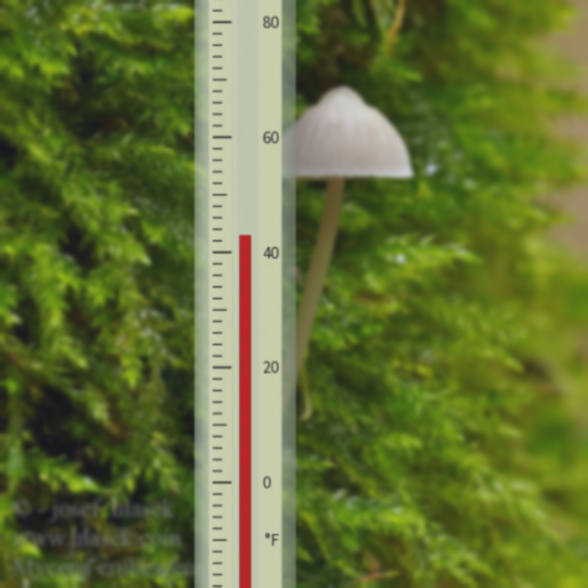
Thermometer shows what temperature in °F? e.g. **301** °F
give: **43** °F
